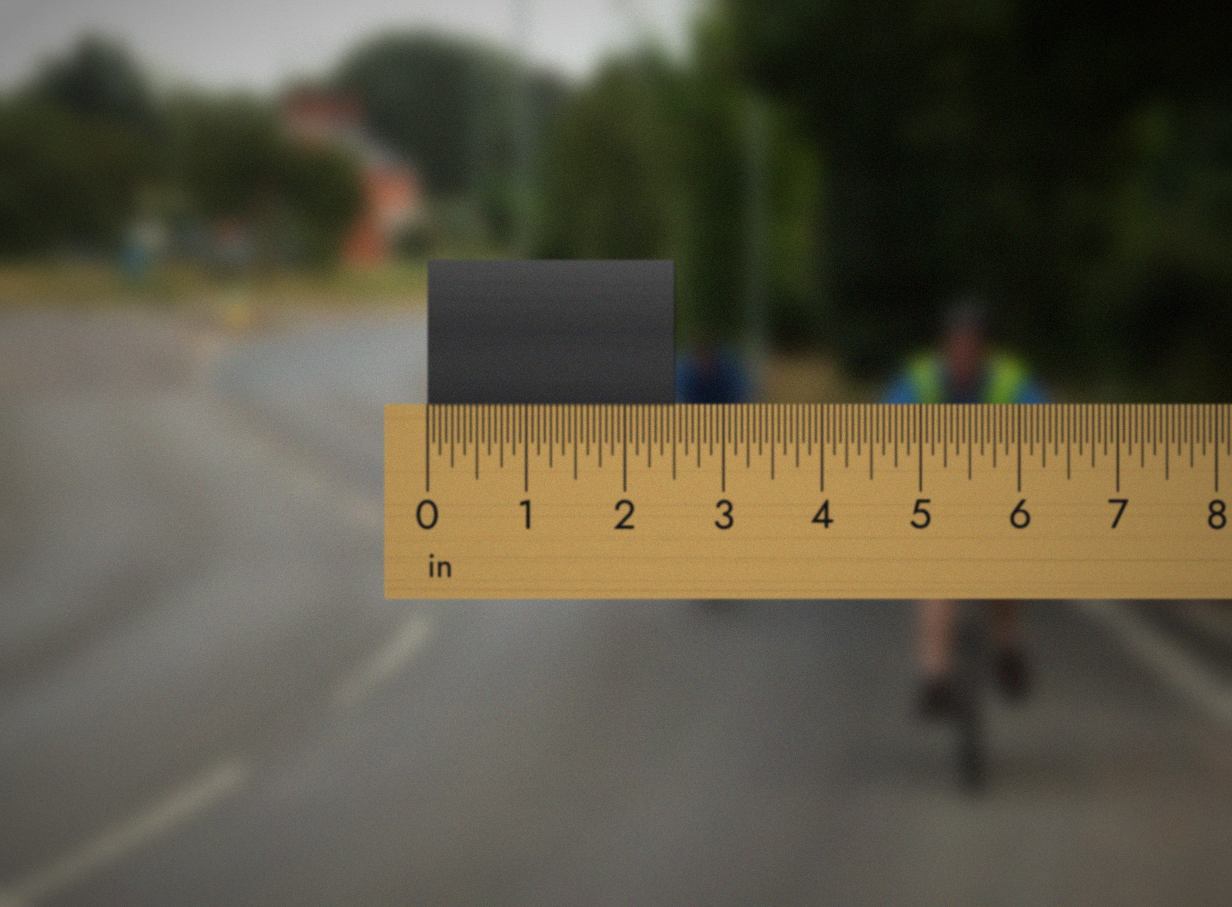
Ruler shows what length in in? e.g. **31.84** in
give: **2.5** in
